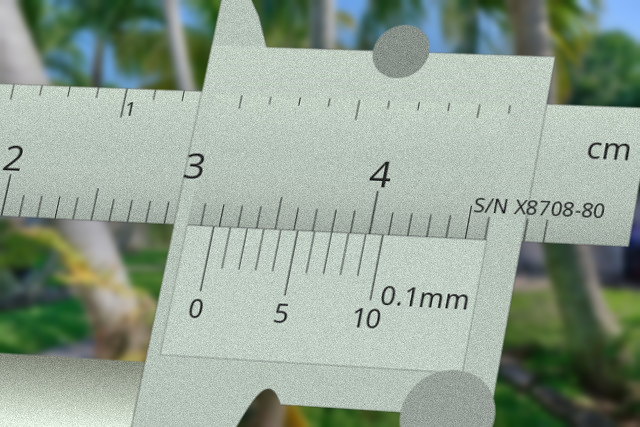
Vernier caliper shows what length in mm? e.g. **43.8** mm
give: **31.7** mm
